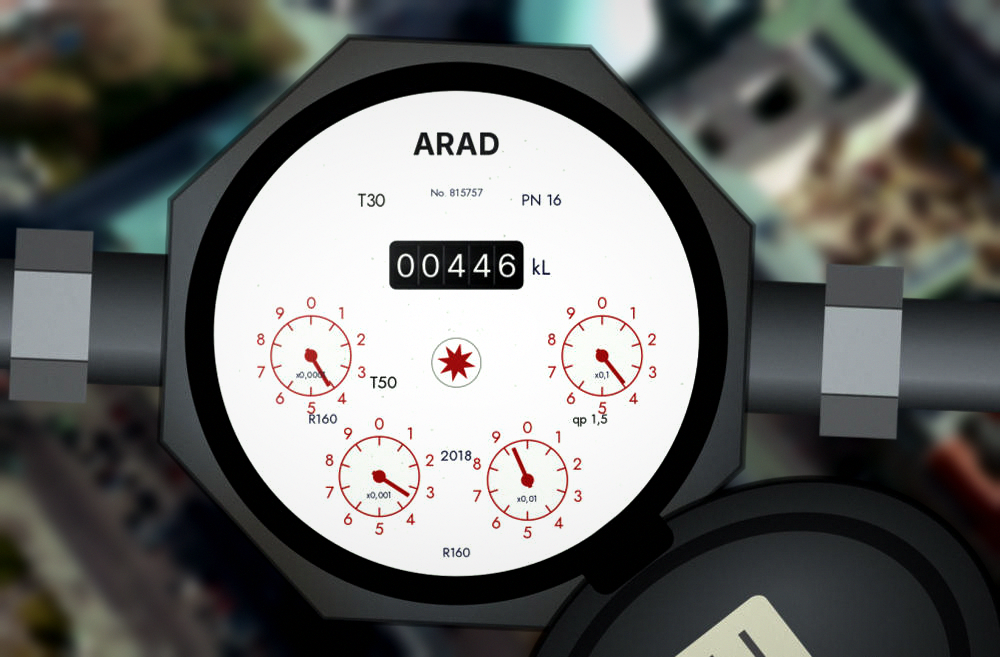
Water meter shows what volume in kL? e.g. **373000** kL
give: **446.3934** kL
